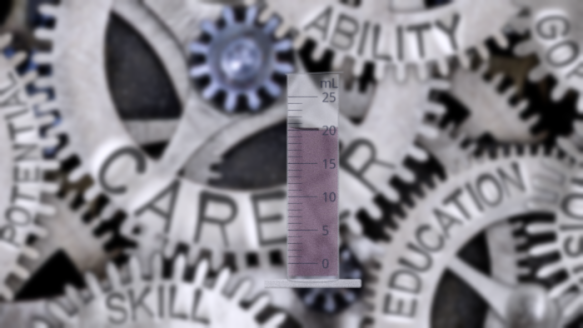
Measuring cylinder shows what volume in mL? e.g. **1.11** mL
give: **20** mL
